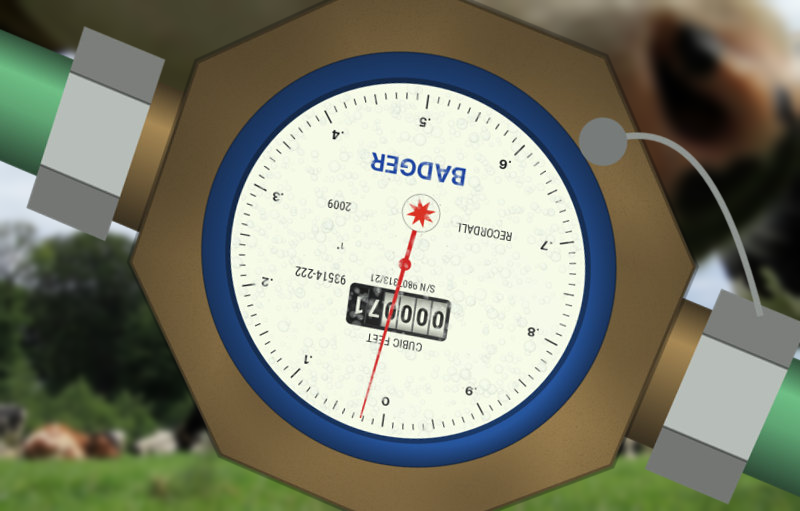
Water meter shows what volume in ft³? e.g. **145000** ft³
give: **71.02** ft³
